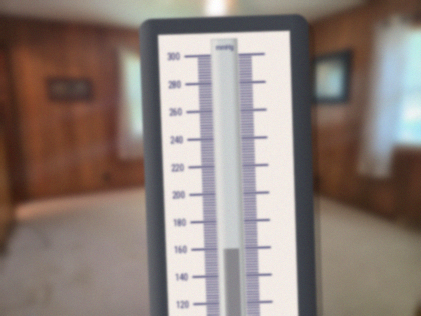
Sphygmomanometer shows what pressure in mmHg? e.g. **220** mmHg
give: **160** mmHg
